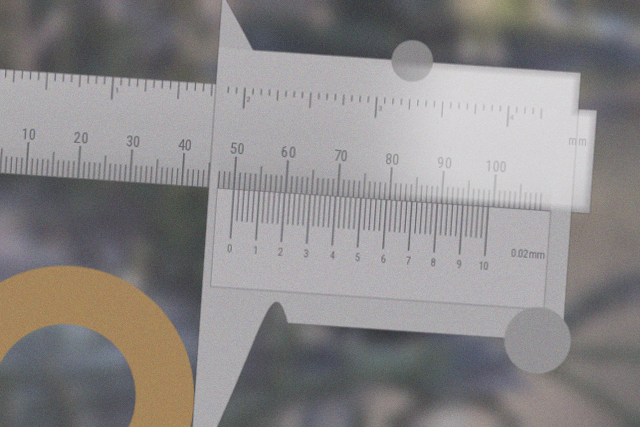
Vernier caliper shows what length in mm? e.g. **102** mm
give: **50.0** mm
